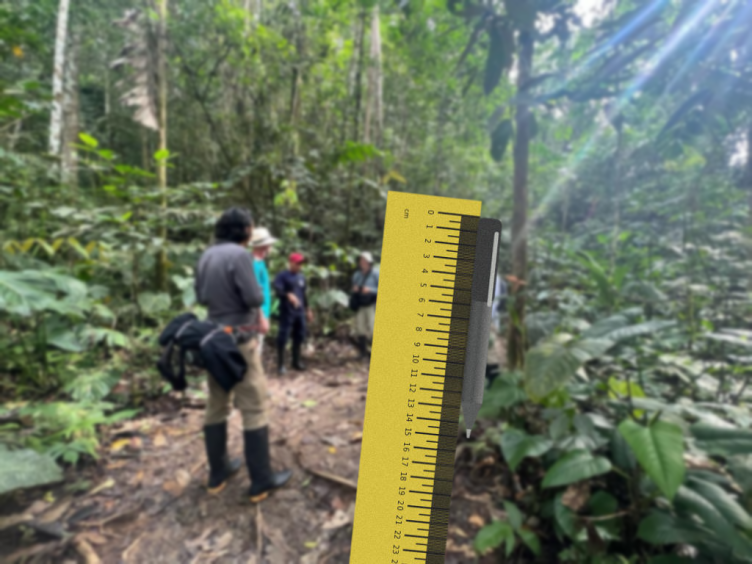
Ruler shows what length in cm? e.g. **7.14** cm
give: **15** cm
